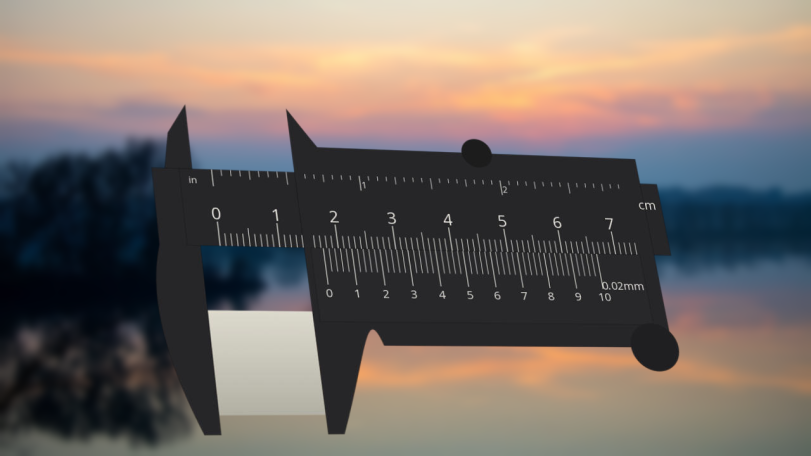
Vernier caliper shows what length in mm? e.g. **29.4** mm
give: **17.4** mm
